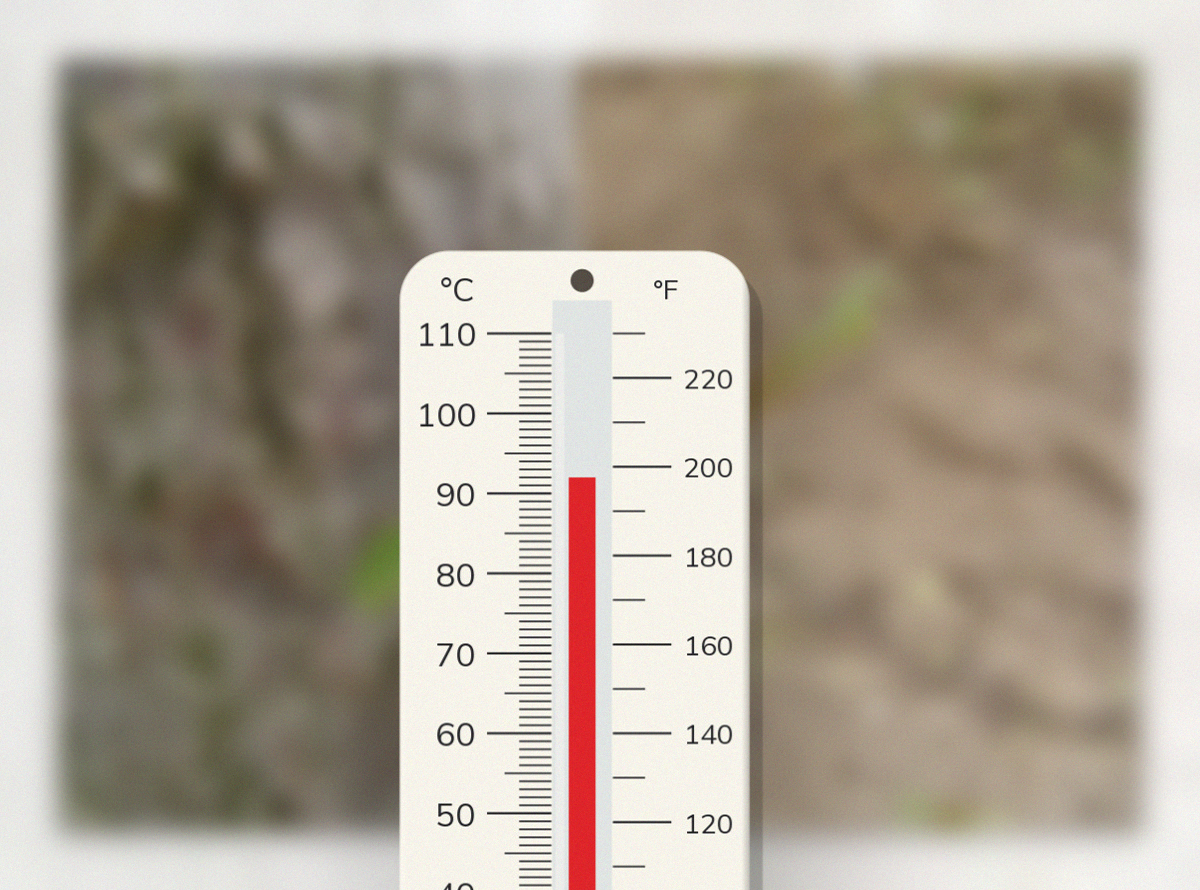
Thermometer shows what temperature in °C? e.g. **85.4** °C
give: **92** °C
